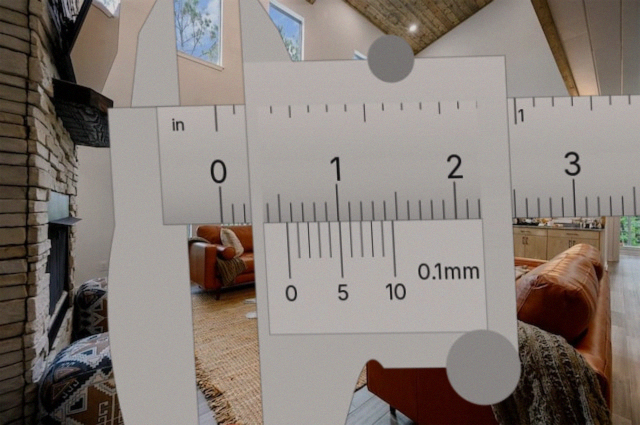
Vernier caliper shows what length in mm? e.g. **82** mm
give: **5.6** mm
